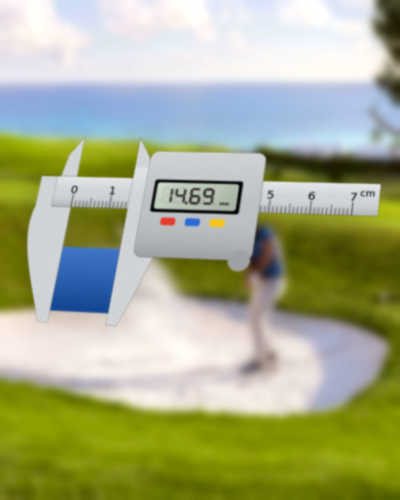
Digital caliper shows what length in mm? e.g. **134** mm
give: **14.69** mm
